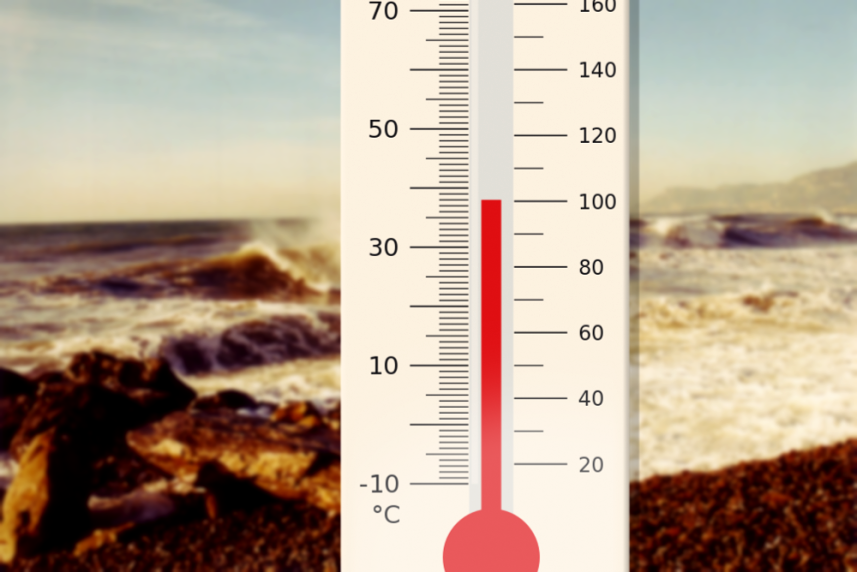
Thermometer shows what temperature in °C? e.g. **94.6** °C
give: **38** °C
